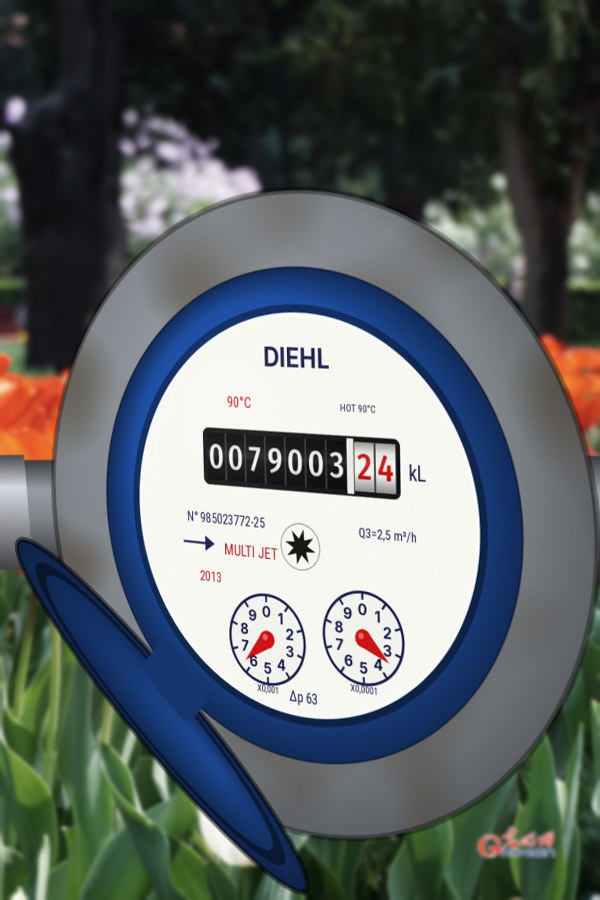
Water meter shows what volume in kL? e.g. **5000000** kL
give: **79003.2463** kL
